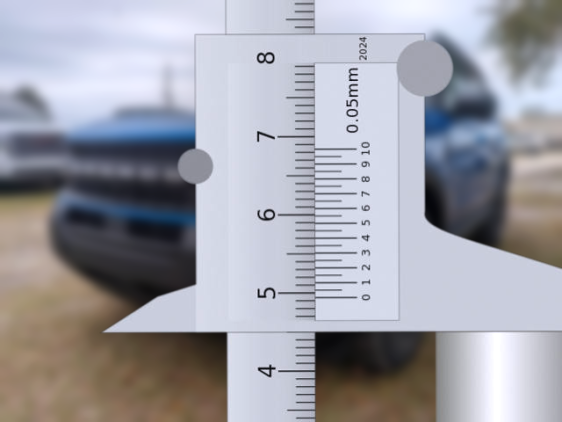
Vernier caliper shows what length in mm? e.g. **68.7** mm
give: **49.4** mm
